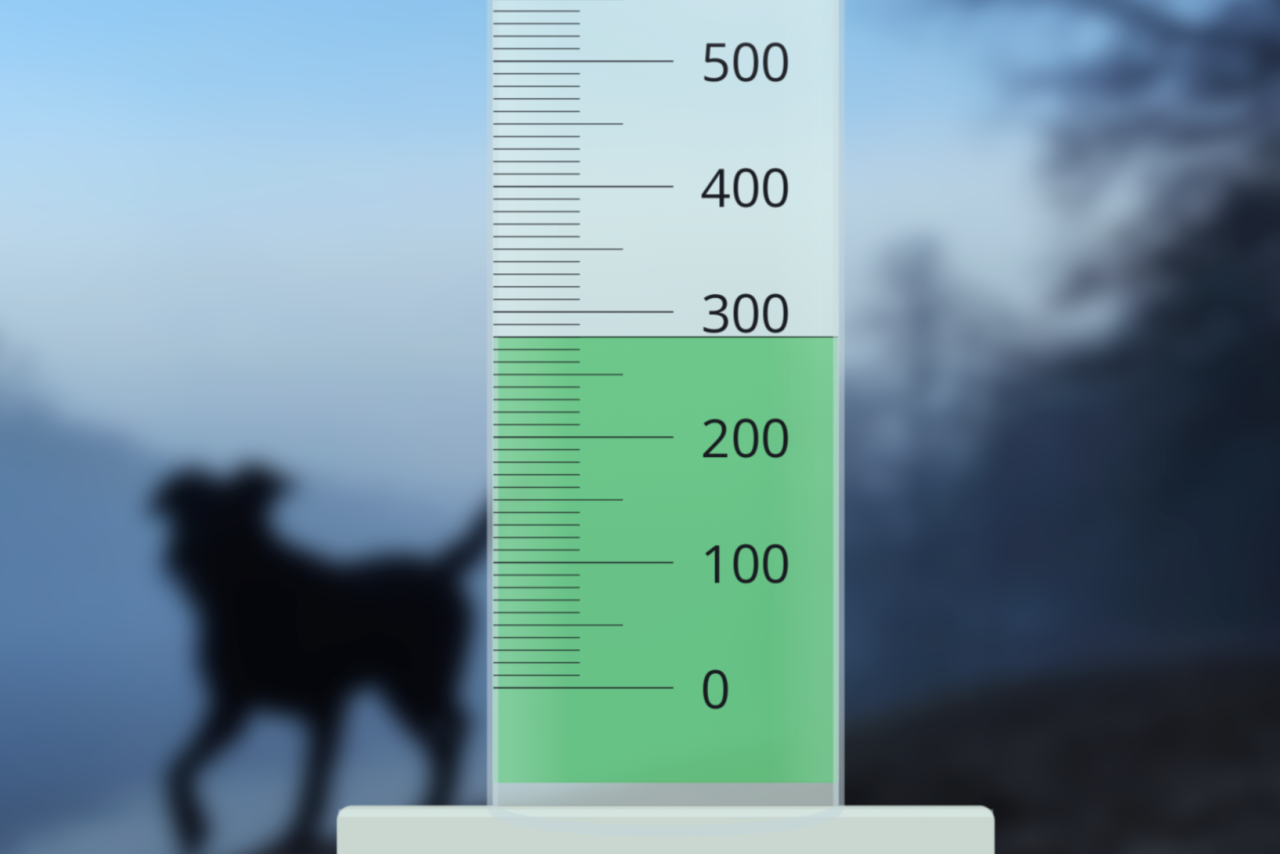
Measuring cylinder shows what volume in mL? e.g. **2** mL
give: **280** mL
